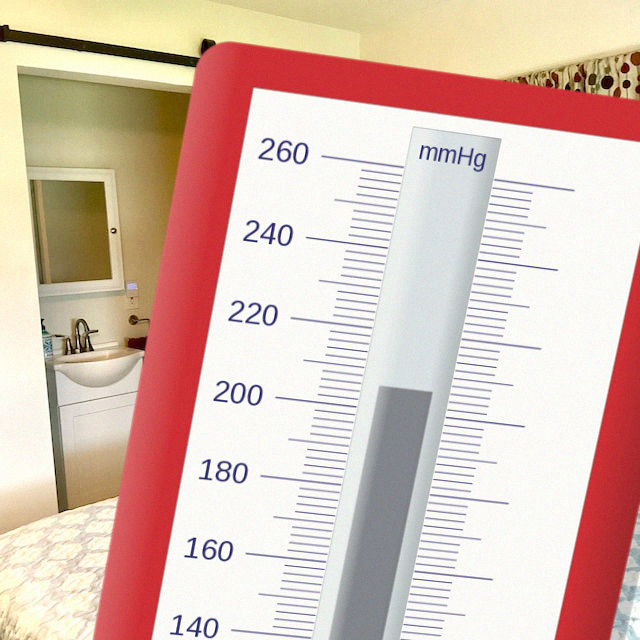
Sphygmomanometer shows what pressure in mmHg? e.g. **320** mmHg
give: **206** mmHg
